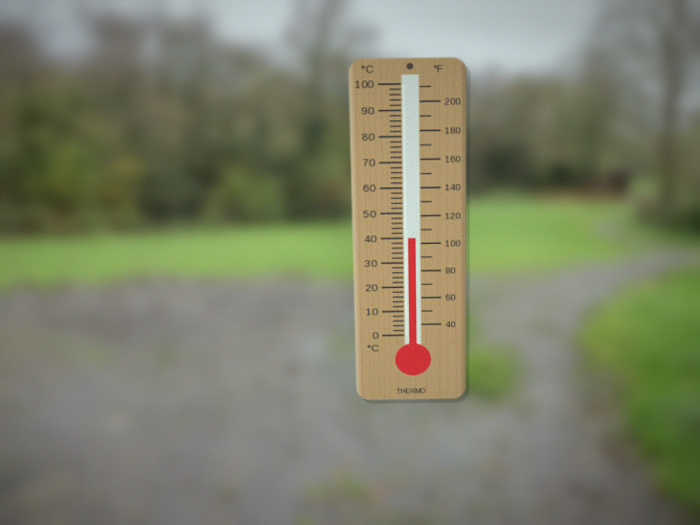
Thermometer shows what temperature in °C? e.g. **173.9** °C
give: **40** °C
